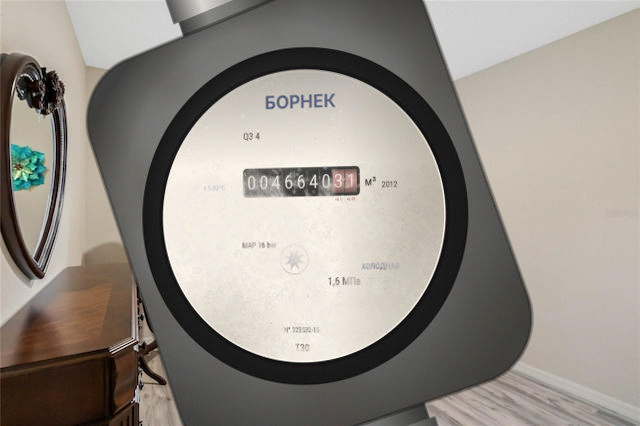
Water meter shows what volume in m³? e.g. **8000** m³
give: **46640.31** m³
